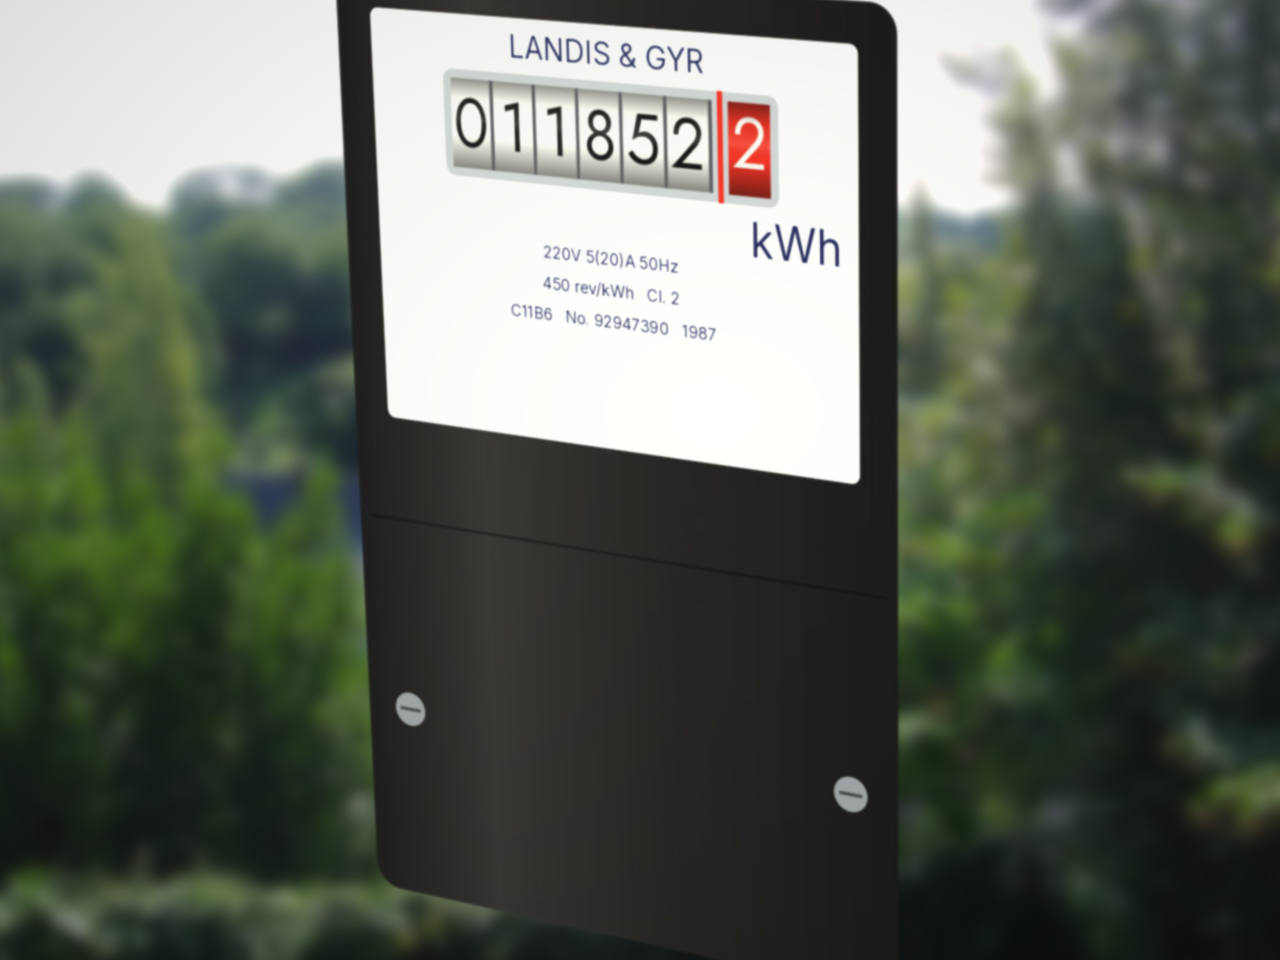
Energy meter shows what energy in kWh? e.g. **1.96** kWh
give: **11852.2** kWh
